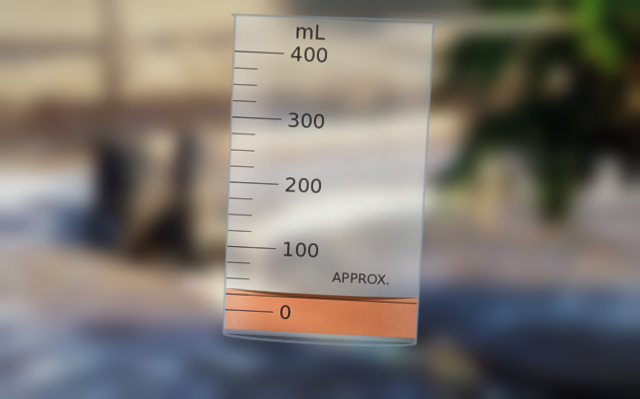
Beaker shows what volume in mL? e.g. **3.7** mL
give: **25** mL
